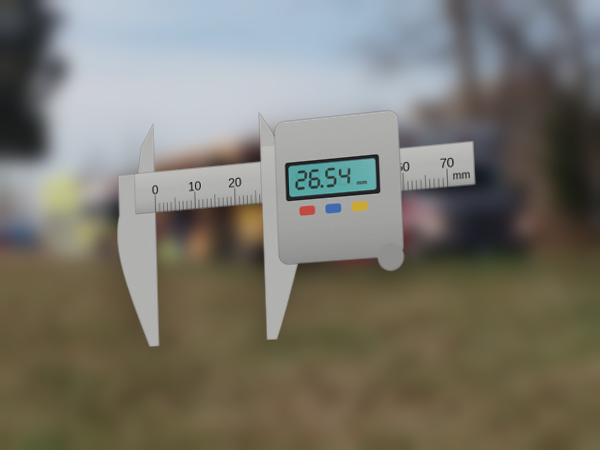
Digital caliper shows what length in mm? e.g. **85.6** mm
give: **26.54** mm
